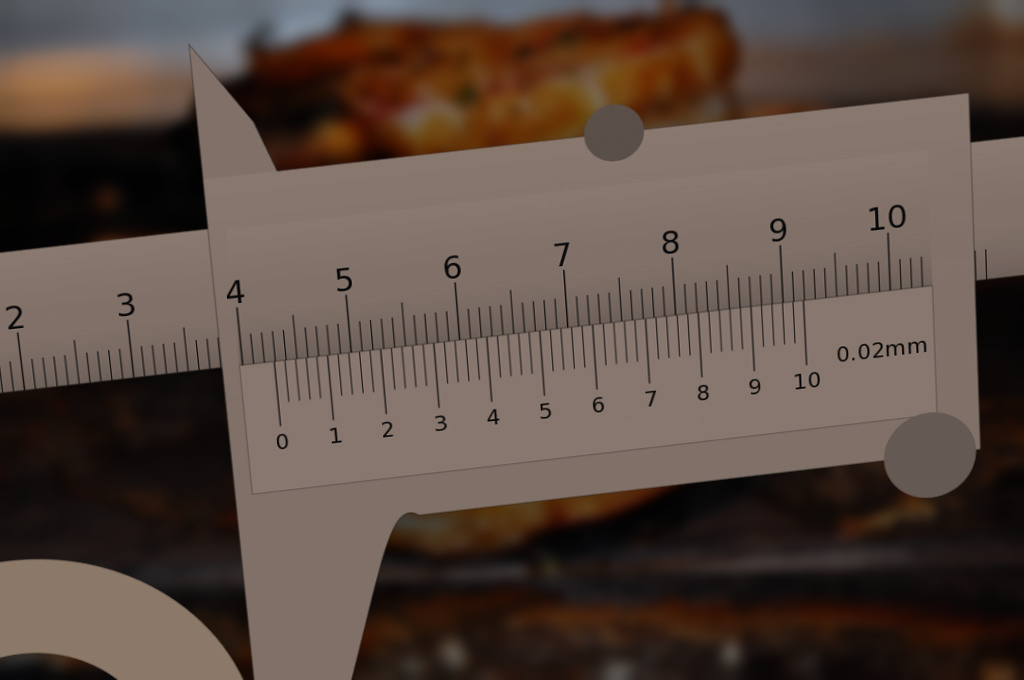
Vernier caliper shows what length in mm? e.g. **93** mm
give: **42.9** mm
